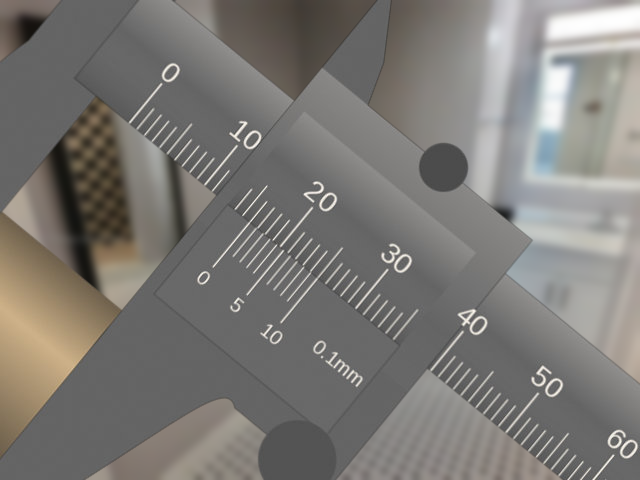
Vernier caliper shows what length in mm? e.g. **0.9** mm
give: **16.0** mm
